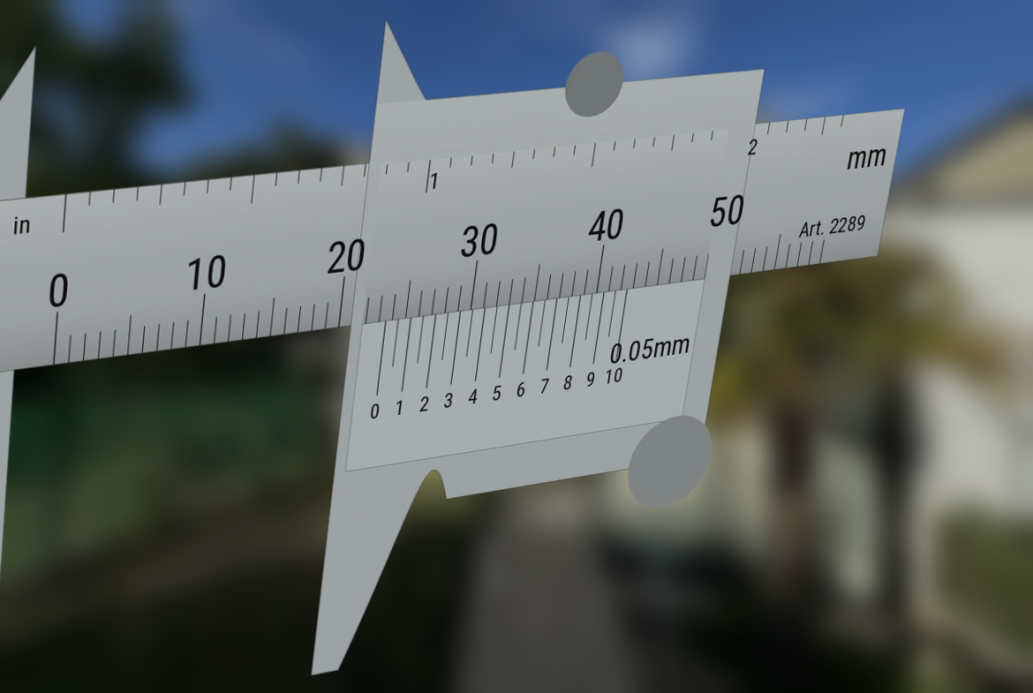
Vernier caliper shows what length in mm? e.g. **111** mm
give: **23.5** mm
